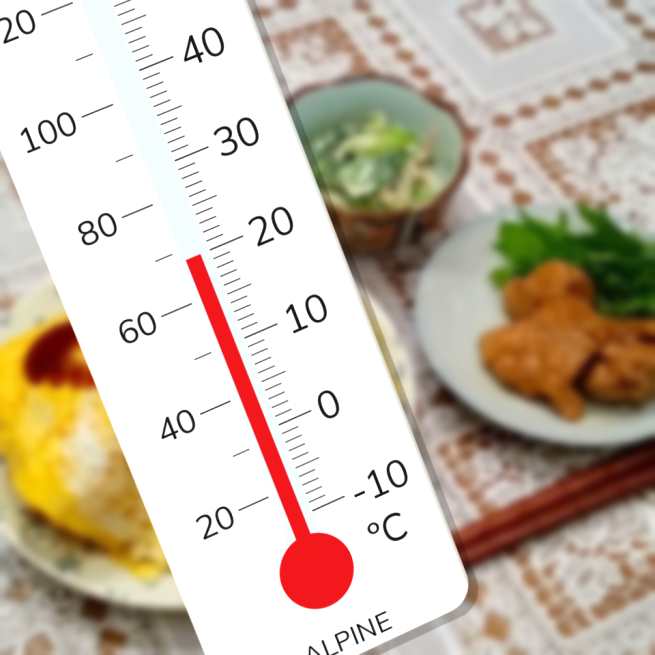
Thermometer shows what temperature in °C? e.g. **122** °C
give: **20** °C
